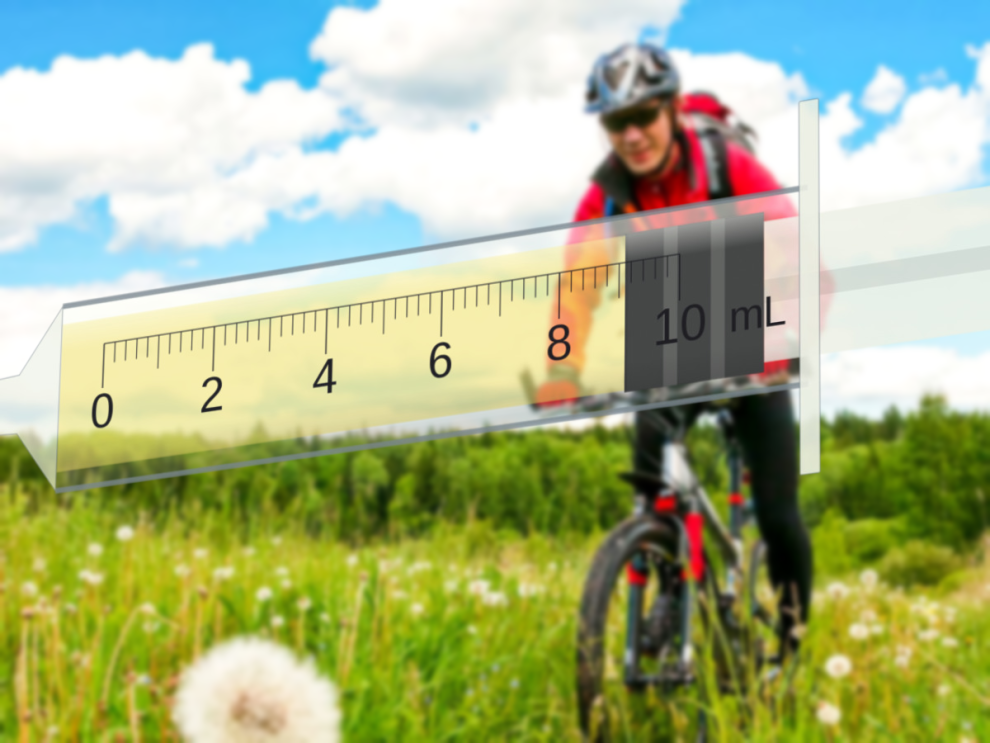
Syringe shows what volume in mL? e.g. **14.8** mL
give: **9.1** mL
